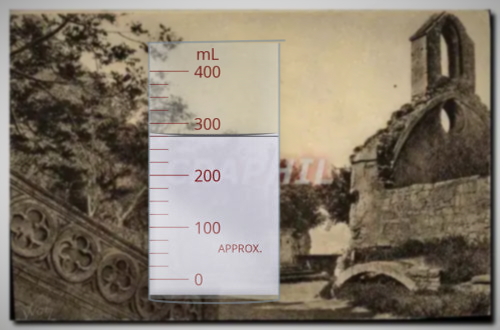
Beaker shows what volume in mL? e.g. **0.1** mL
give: **275** mL
